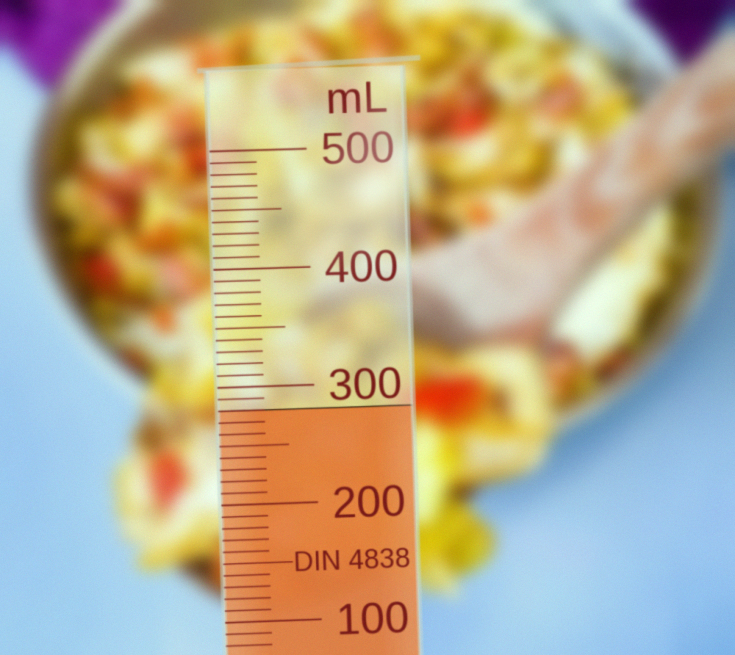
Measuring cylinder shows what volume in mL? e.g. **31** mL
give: **280** mL
